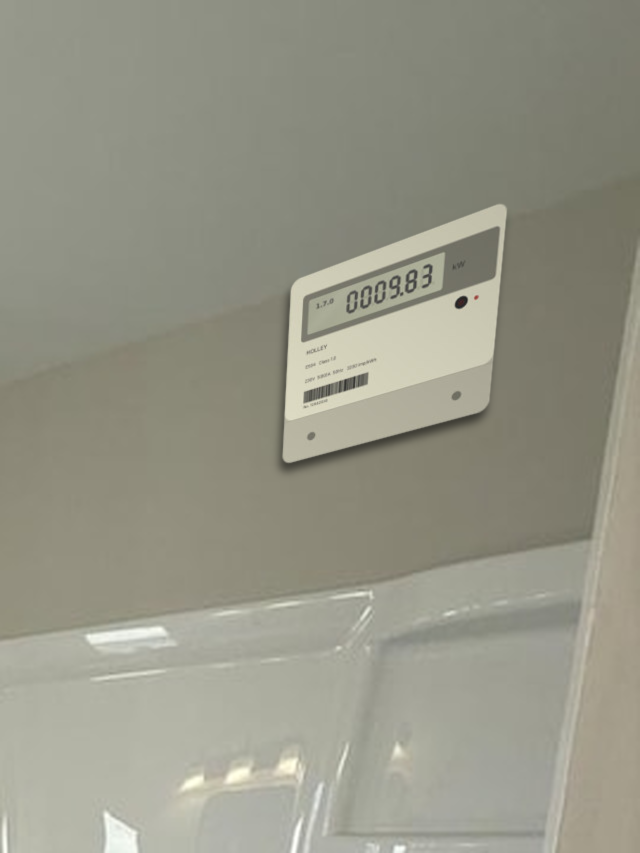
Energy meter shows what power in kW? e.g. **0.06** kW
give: **9.83** kW
